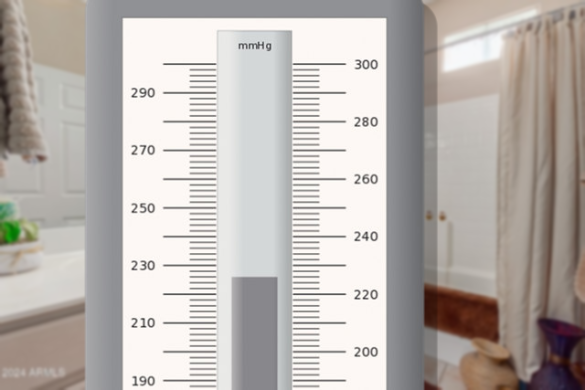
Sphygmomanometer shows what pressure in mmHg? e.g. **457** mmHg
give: **226** mmHg
